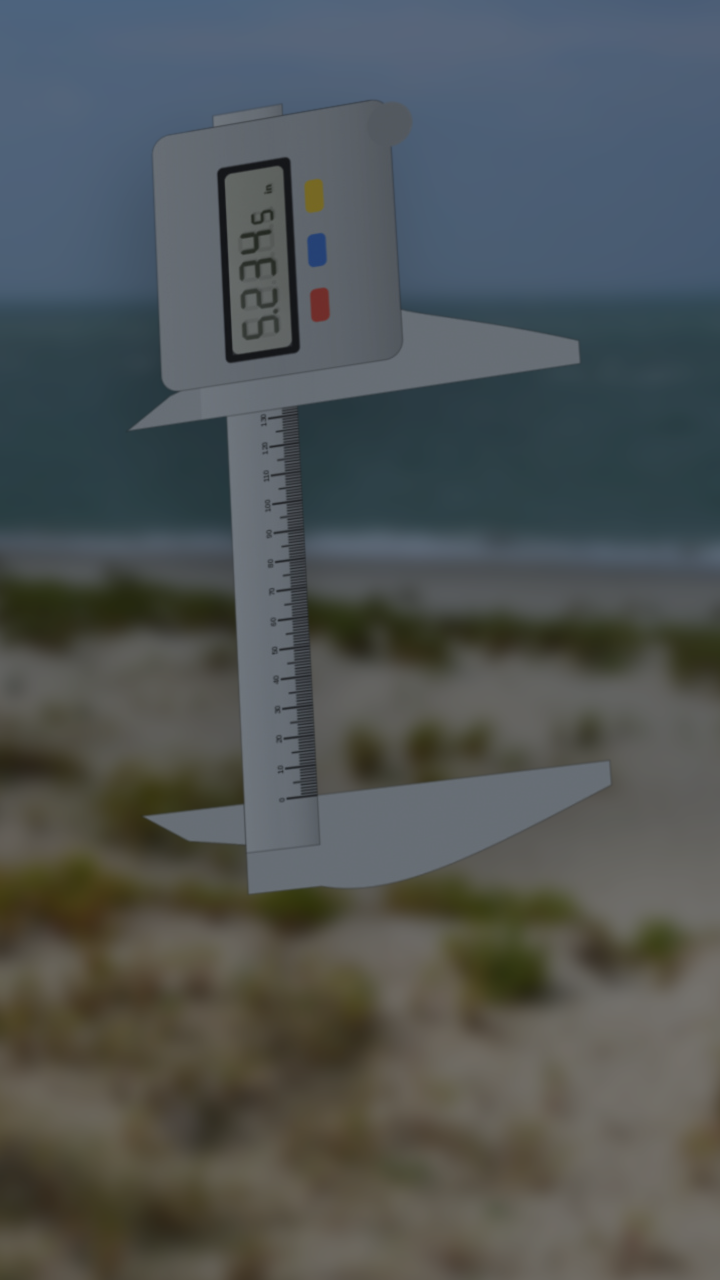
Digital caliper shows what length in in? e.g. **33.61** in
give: **5.2345** in
